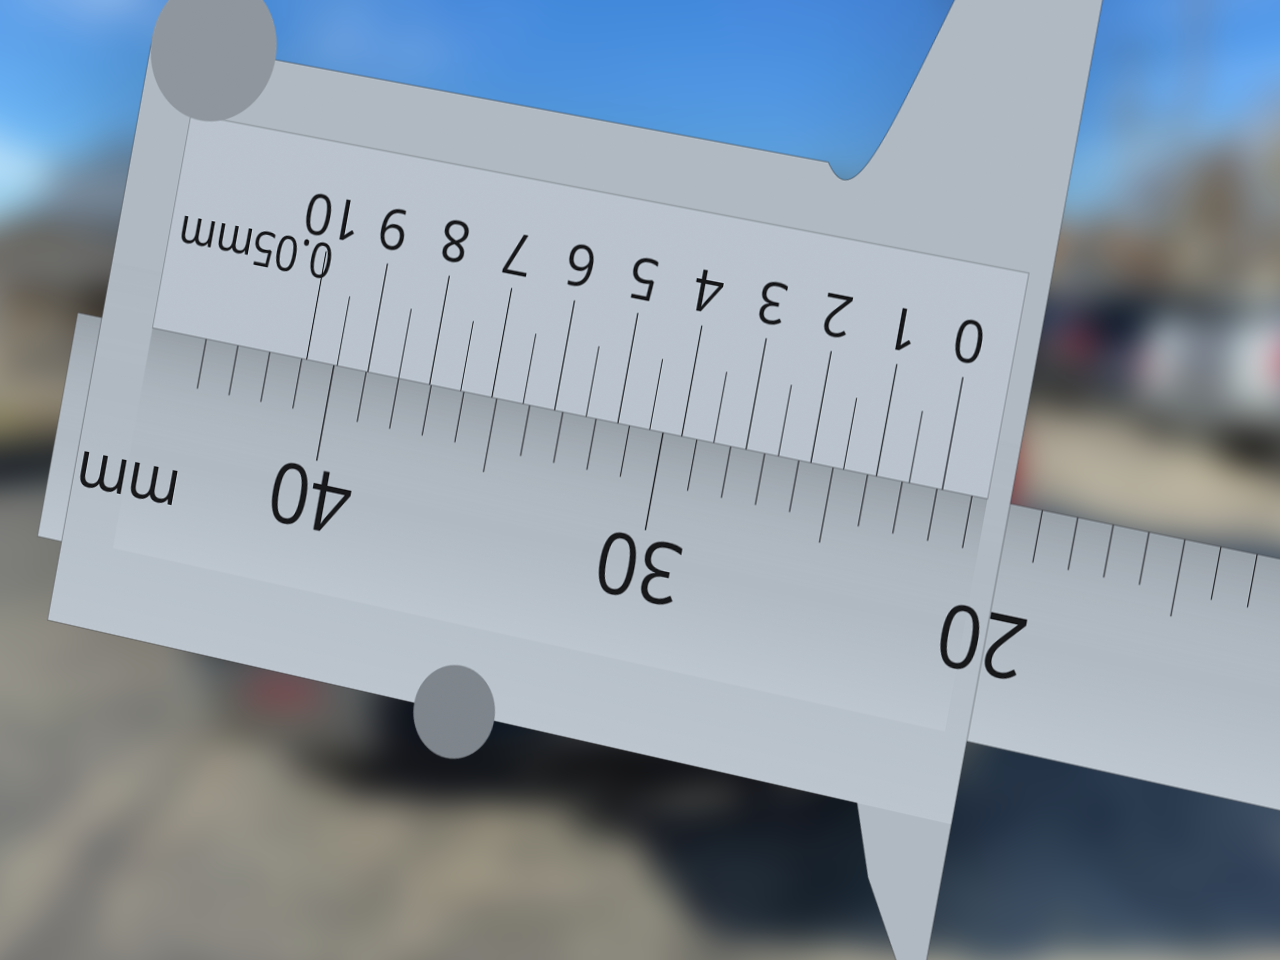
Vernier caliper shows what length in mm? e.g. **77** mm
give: **21.85** mm
